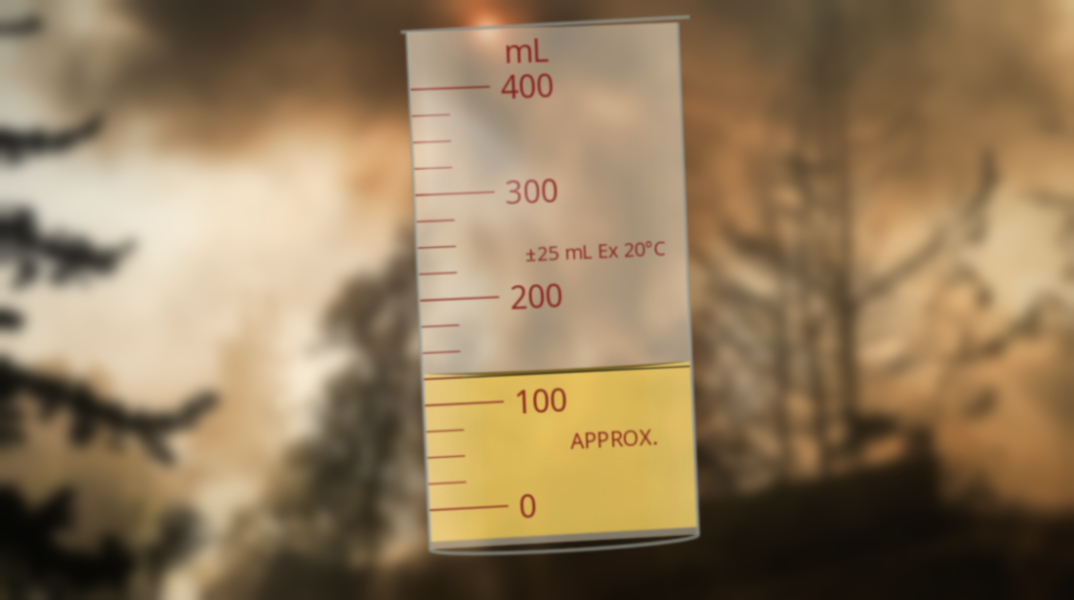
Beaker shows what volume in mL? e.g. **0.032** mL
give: **125** mL
